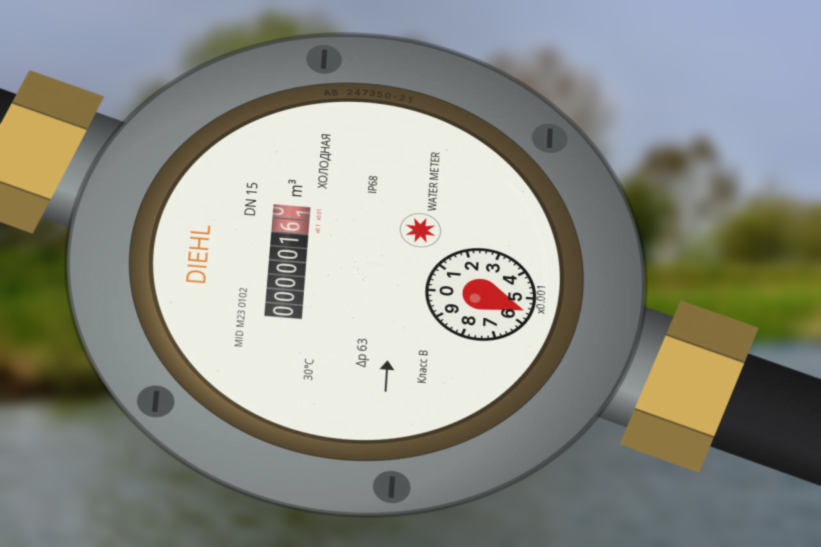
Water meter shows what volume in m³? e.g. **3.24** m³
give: **1.605** m³
